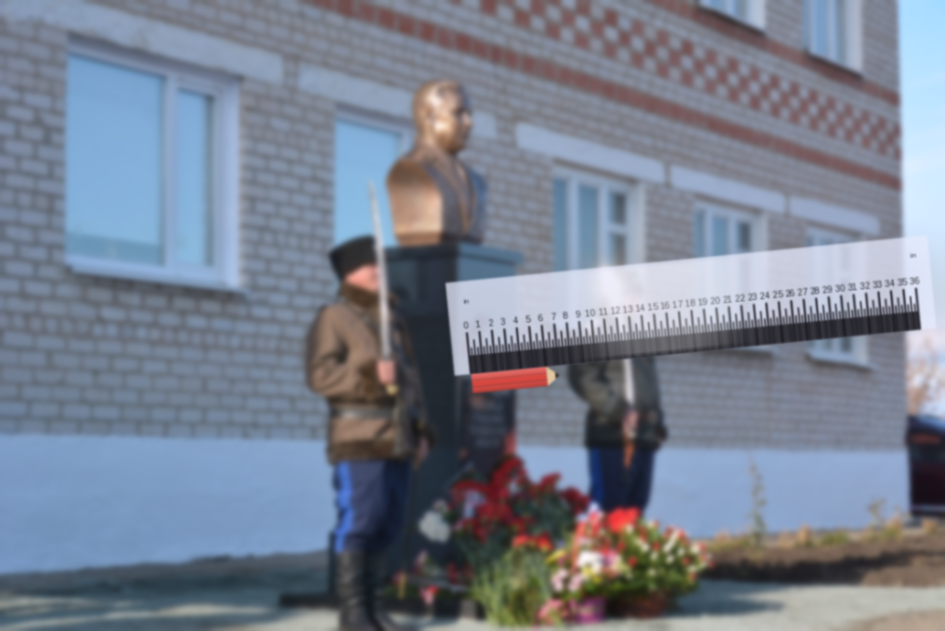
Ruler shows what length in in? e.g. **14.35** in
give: **7** in
